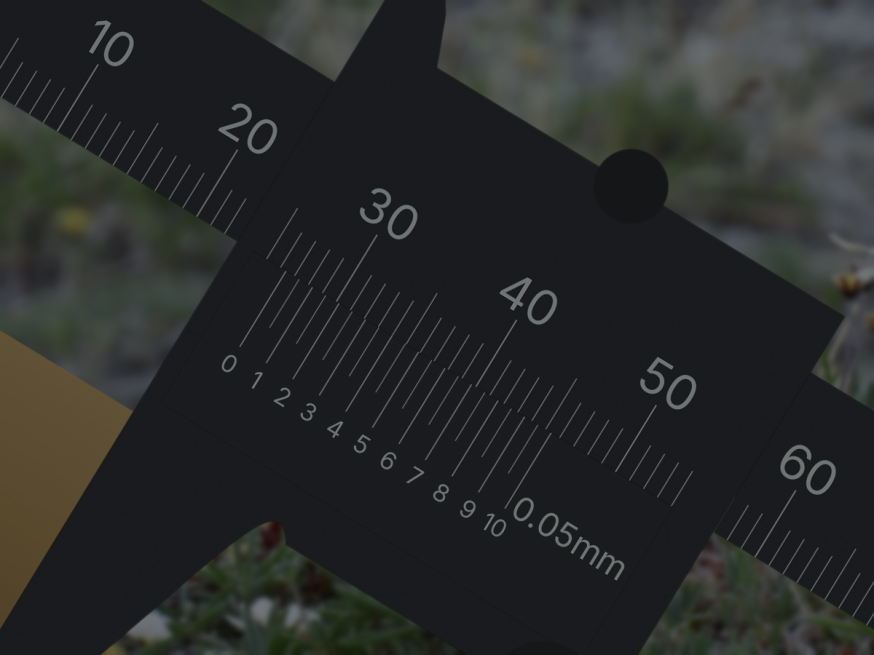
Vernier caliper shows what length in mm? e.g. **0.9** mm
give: **26.4** mm
